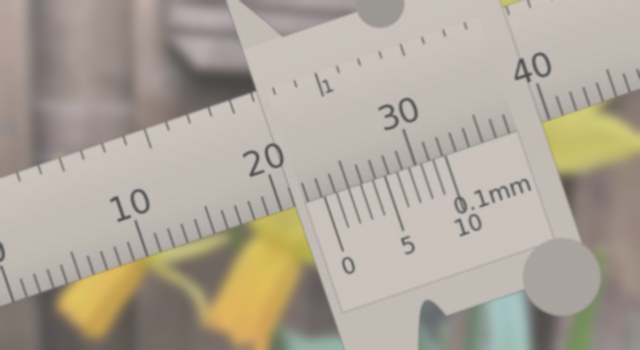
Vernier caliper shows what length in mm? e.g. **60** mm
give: **23.2** mm
